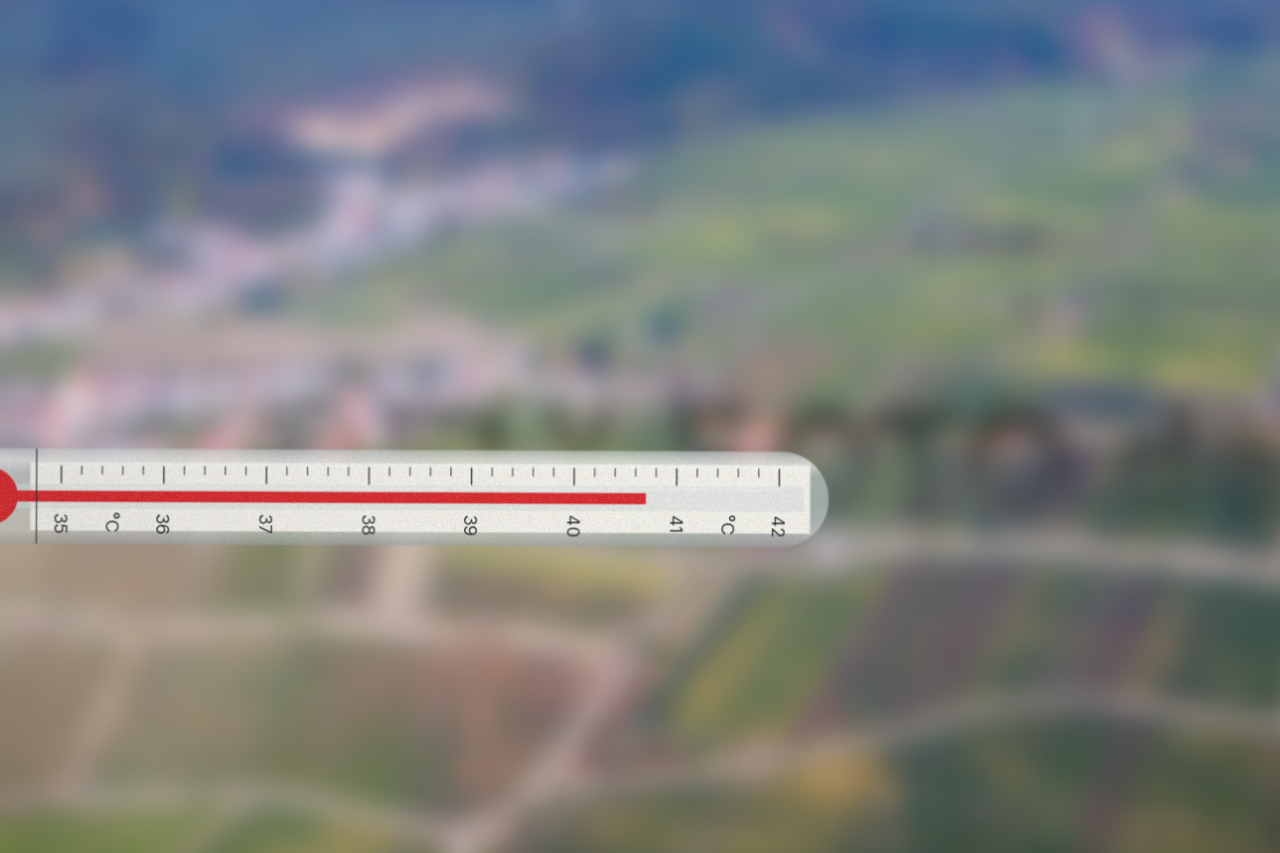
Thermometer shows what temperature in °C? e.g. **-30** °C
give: **40.7** °C
